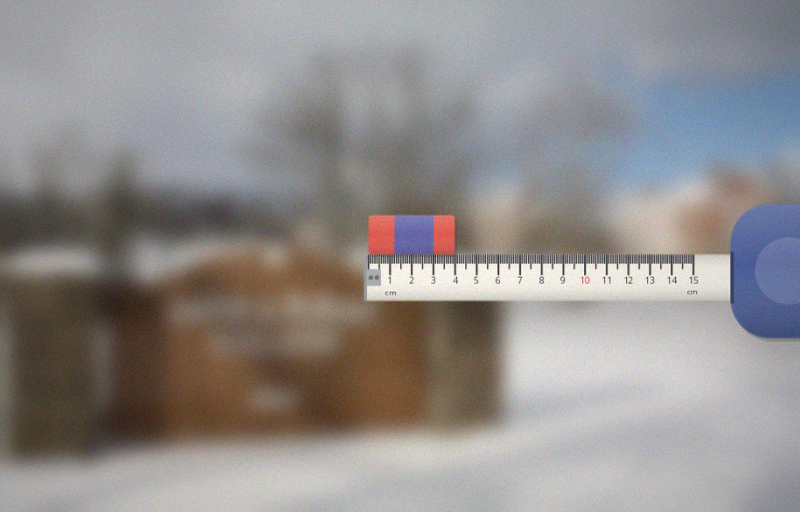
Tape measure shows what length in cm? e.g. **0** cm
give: **4** cm
